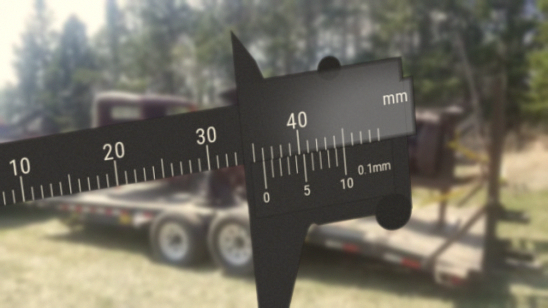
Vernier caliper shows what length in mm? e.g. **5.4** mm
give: **36.0** mm
